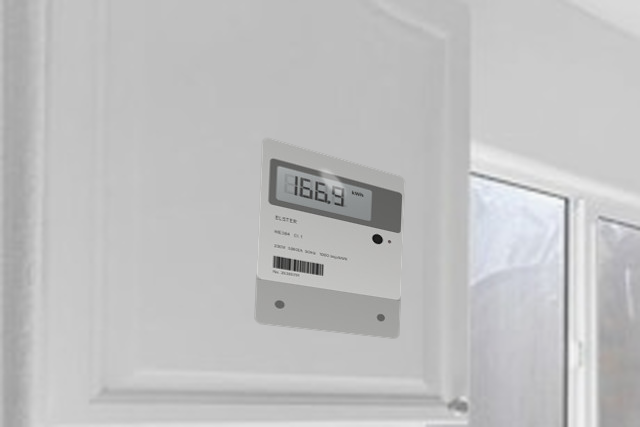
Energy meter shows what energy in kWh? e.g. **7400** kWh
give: **166.9** kWh
